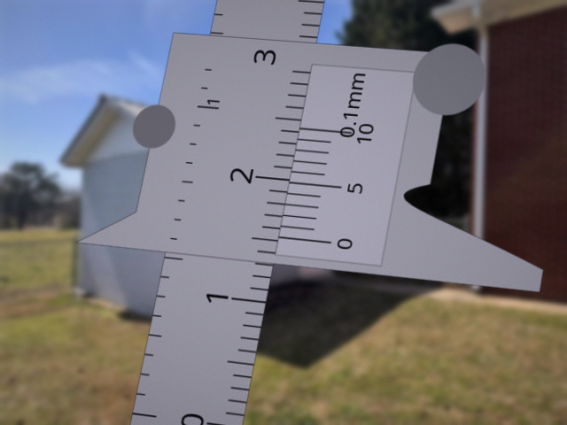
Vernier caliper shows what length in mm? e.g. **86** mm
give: **15.3** mm
